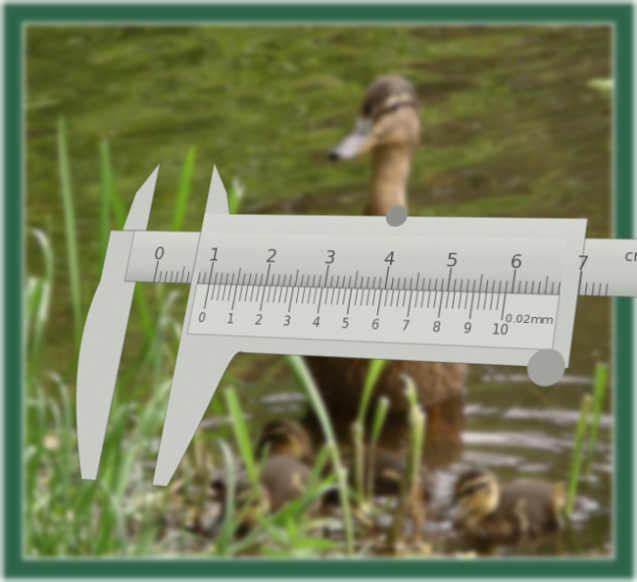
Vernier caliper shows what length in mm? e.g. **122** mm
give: **10.0** mm
